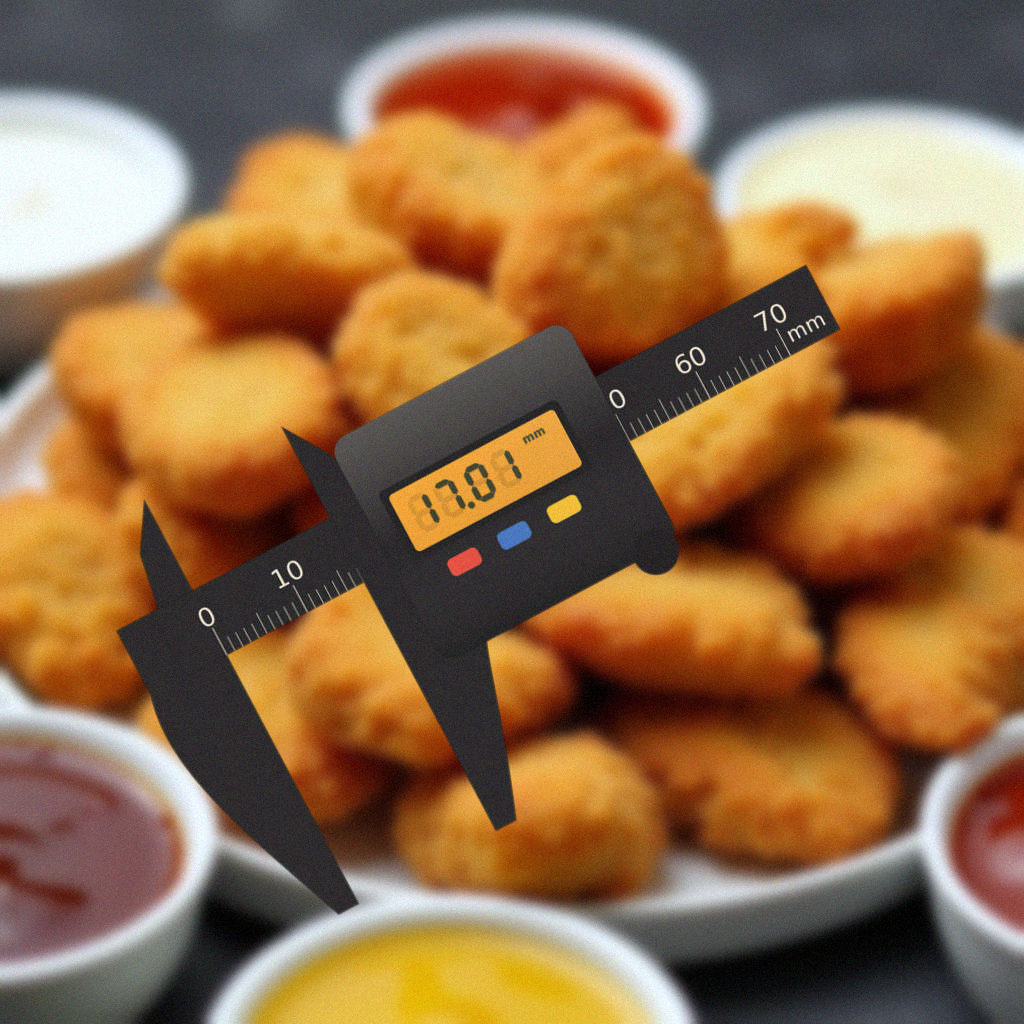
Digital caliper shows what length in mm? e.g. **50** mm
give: **17.01** mm
